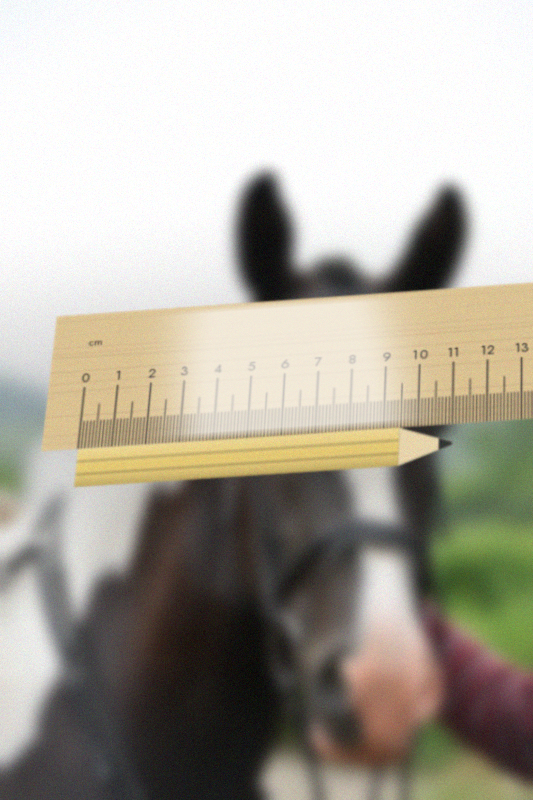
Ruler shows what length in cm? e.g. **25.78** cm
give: **11** cm
